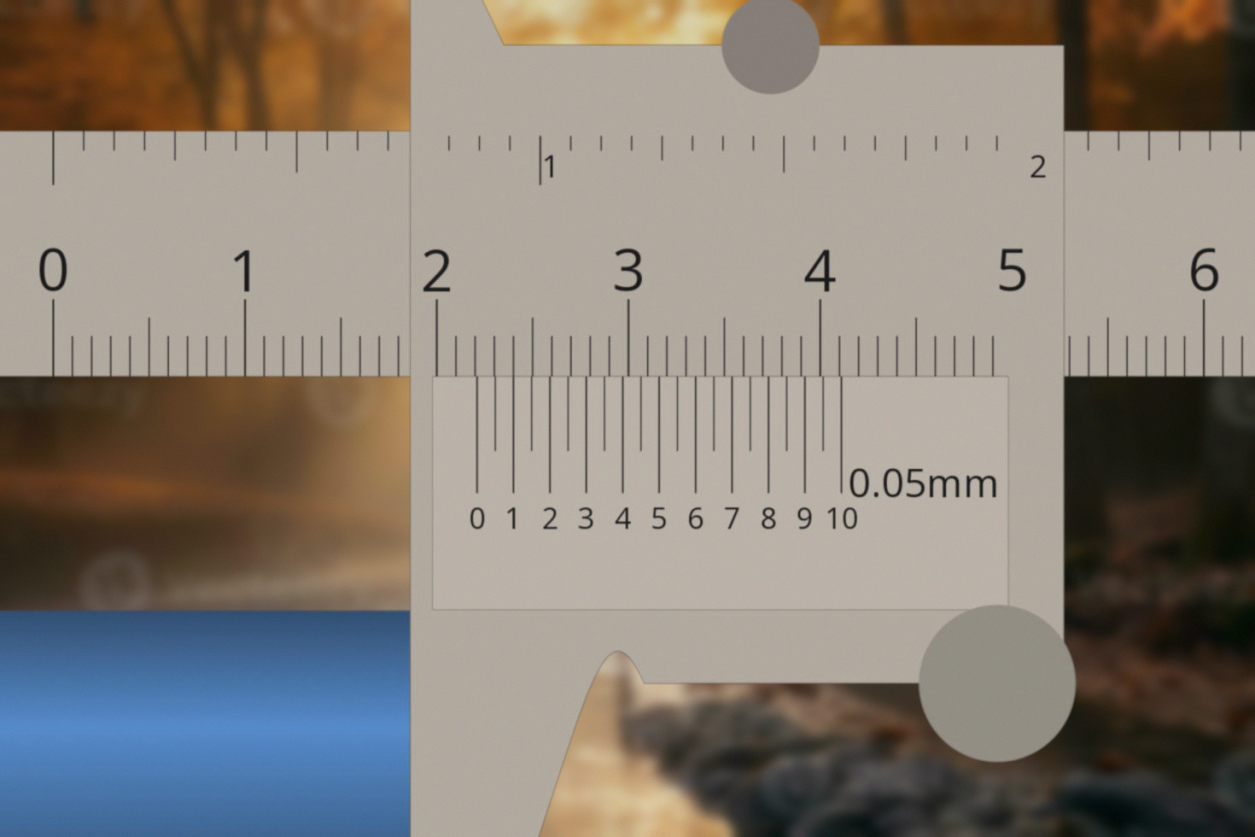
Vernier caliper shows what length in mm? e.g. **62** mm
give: **22.1** mm
